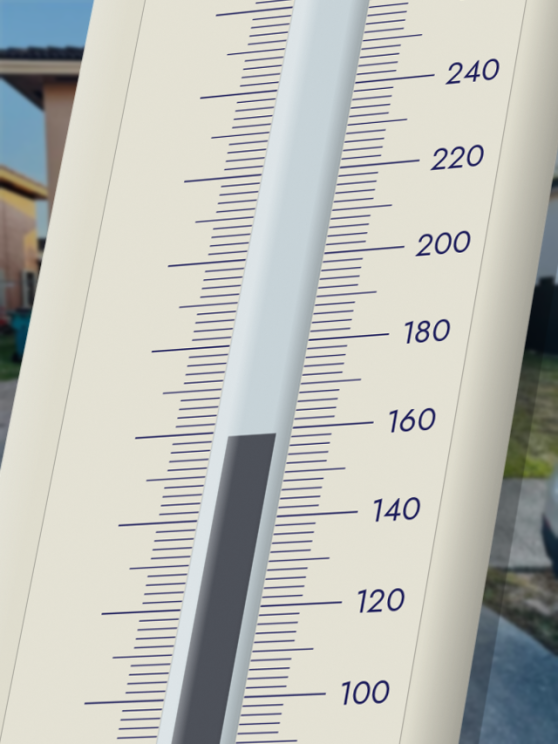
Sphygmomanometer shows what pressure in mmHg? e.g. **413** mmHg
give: **159** mmHg
